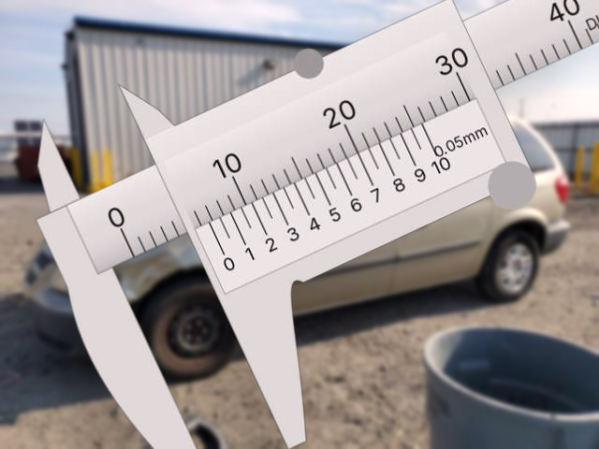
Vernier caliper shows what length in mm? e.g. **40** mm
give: **6.7** mm
